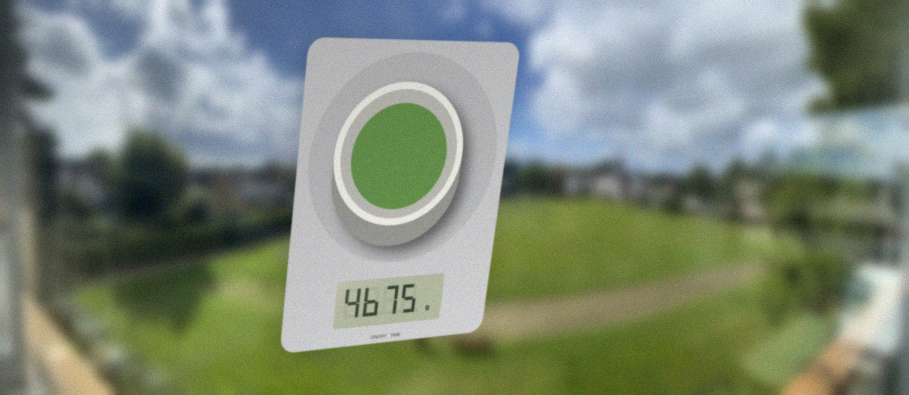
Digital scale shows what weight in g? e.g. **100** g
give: **4675** g
